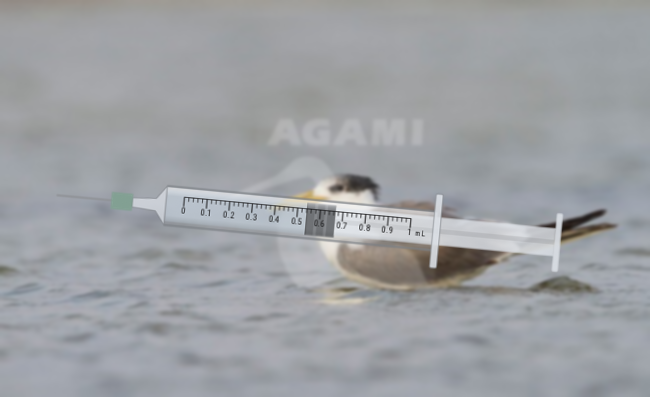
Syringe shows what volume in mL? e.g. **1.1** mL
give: **0.54** mL
